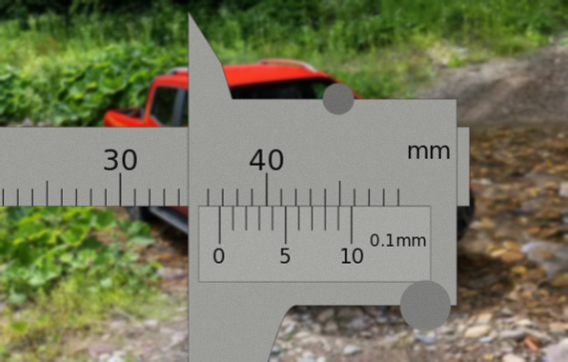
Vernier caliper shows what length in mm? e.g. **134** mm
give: **36.8** mm
